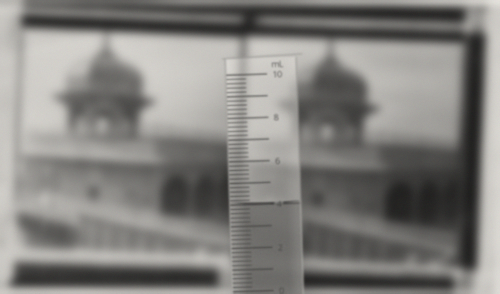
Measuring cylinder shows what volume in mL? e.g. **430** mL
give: **4** mL
